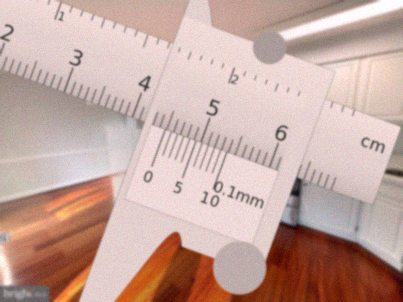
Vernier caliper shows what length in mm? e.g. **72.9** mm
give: **44.8** mm
